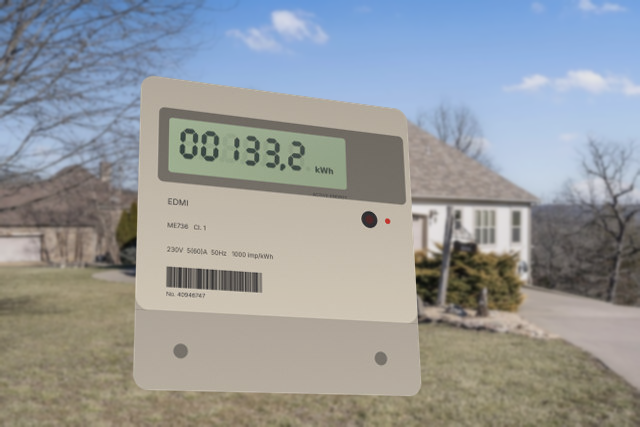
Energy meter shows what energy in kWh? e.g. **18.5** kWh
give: **133.2** kWh
